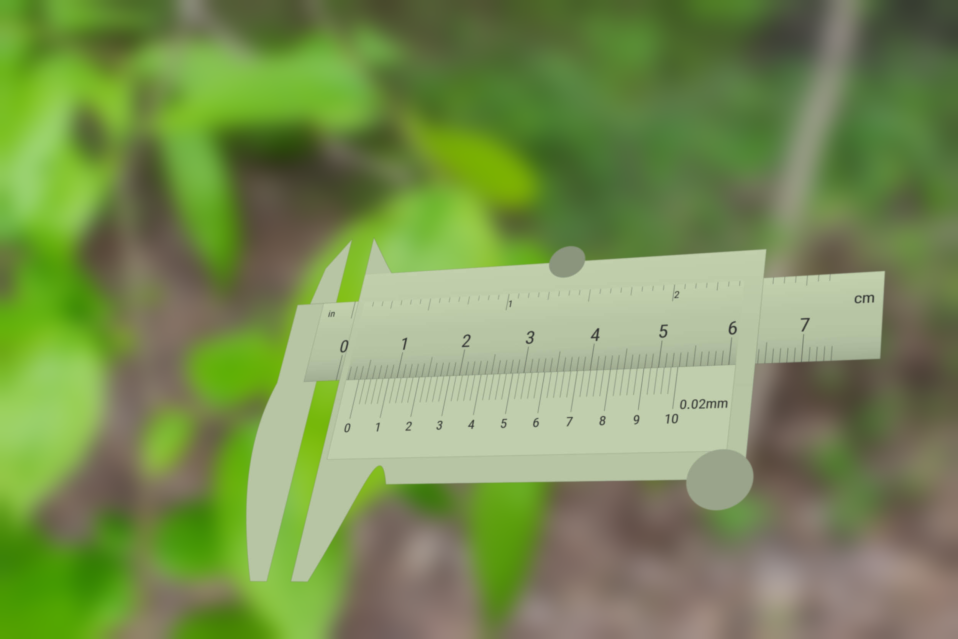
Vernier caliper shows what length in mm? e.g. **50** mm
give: **3.8** mm
